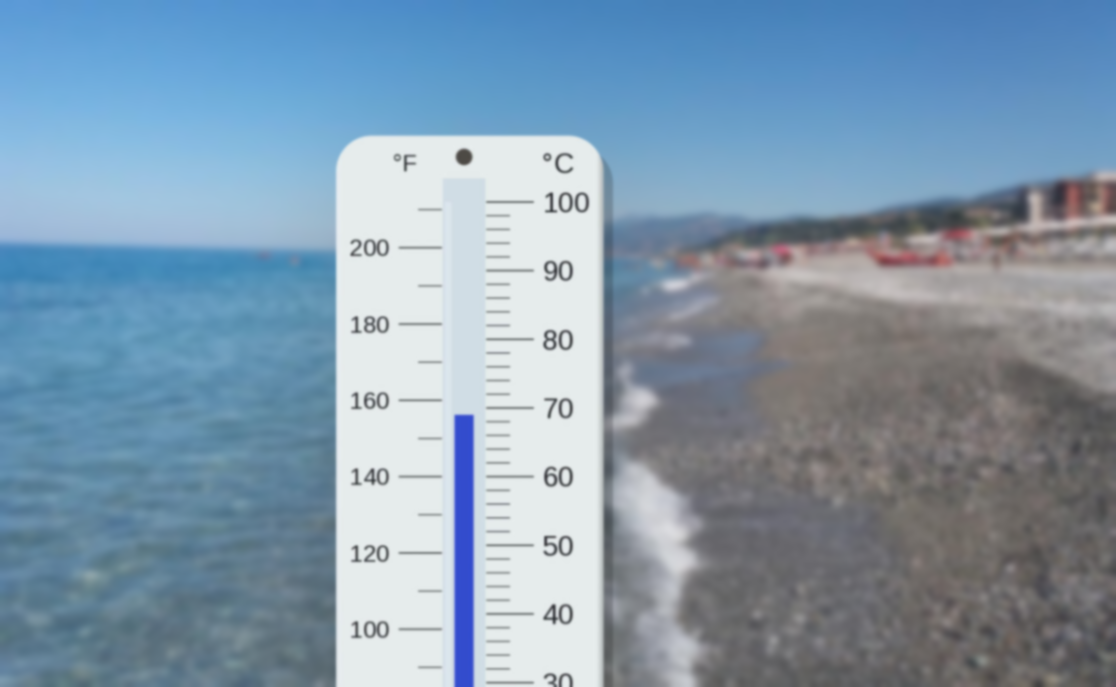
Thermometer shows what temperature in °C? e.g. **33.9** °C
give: **69** °C
